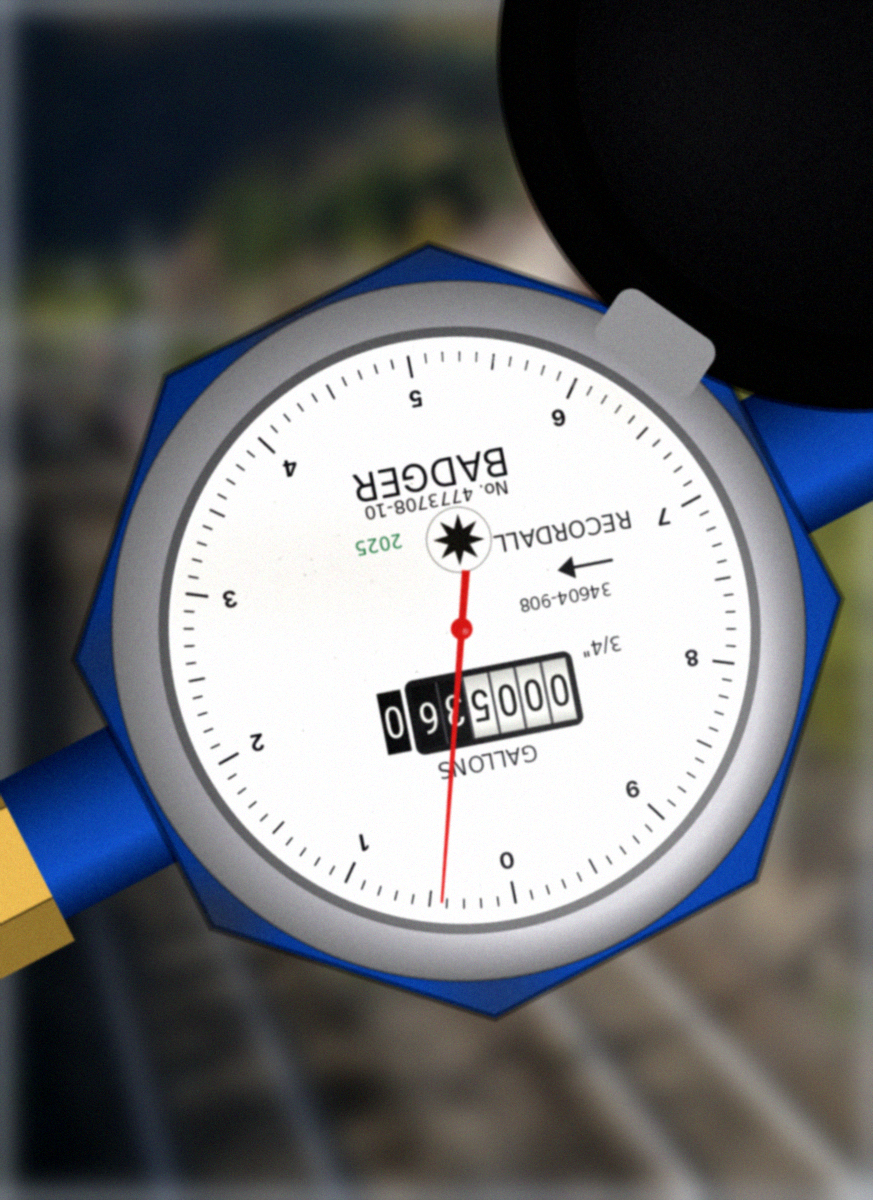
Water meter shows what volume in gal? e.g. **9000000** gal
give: **5360.4** gal
